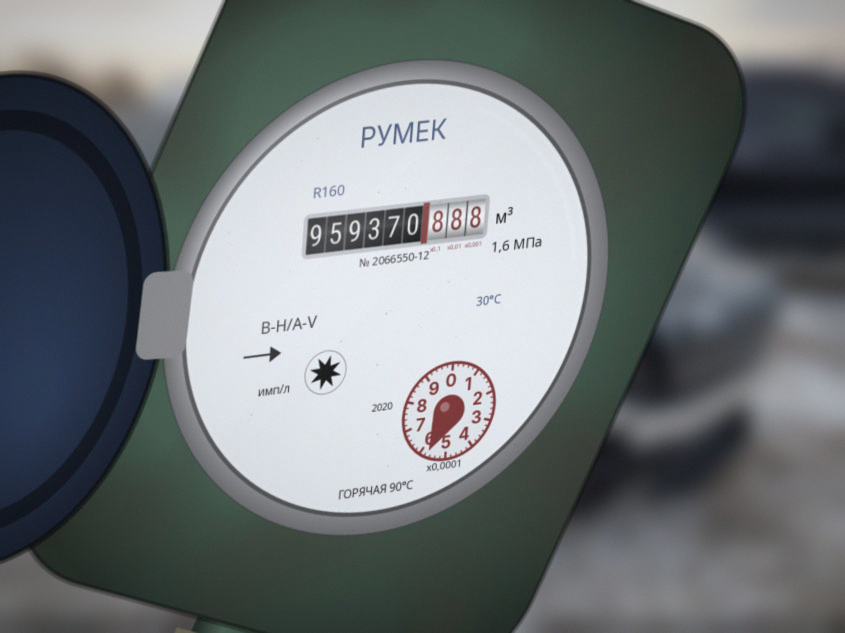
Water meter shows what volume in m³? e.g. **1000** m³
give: **959370.8885** m³
